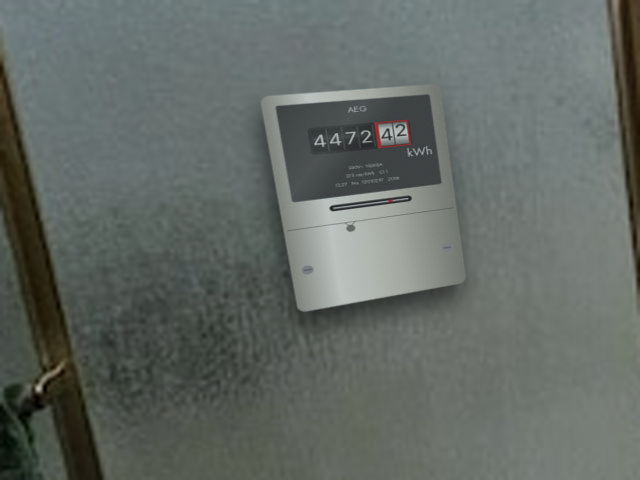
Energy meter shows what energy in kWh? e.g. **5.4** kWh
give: **4472.42** kWh
